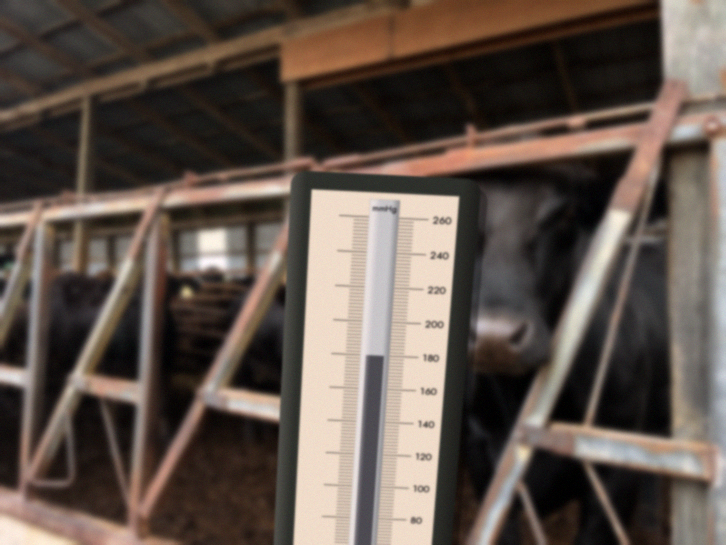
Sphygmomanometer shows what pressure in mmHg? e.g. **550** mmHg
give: **180** mmHg
